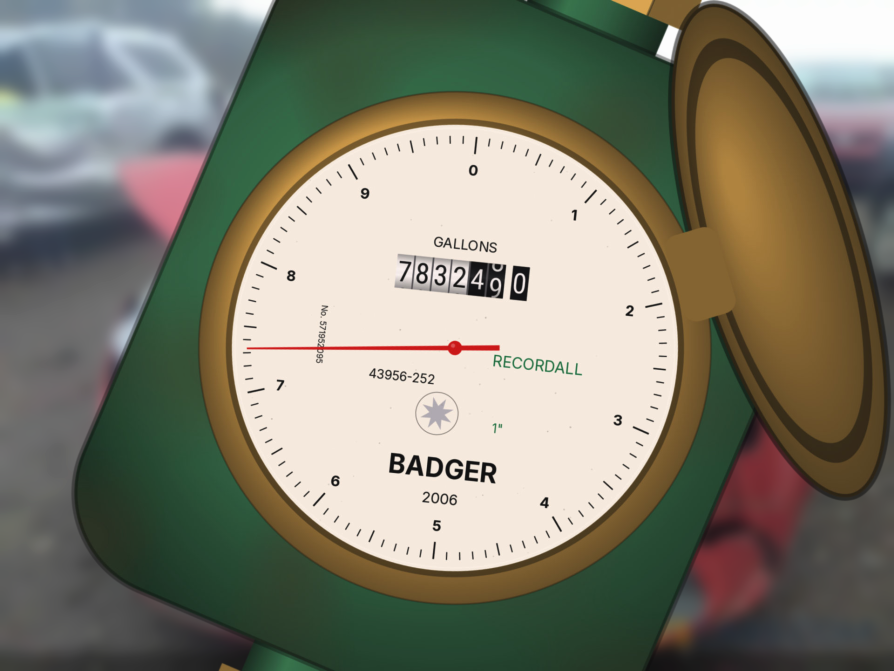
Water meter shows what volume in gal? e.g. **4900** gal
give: **7832487.3** gal
